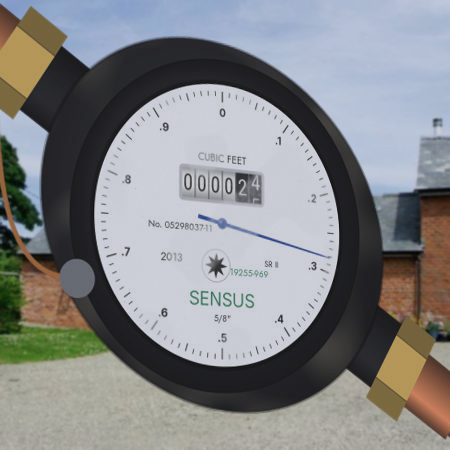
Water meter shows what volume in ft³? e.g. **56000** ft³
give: **24.28** ft³
